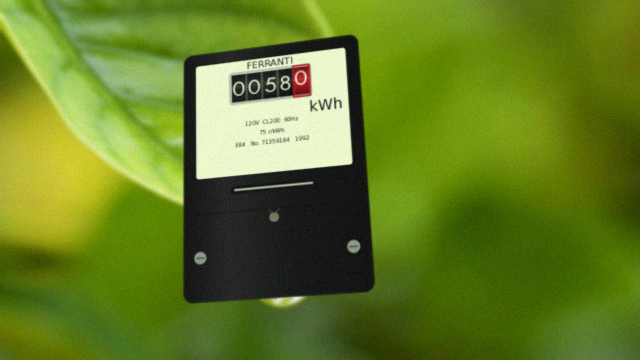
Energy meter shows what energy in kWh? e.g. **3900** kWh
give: **58.0** kWh
